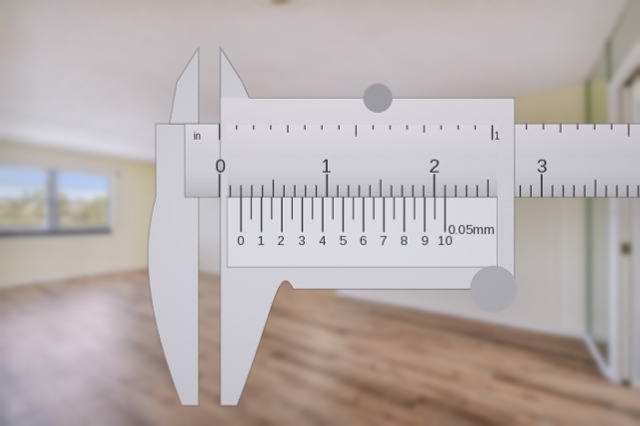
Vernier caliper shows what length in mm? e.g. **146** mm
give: **2.0** mm
